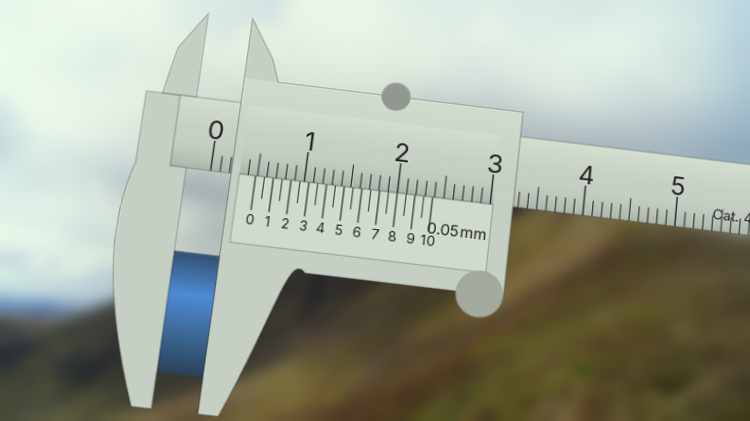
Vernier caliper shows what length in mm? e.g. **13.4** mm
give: **4.8** mm
